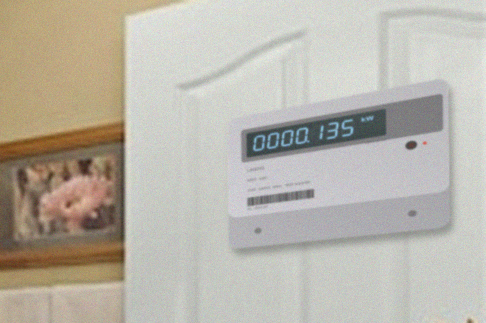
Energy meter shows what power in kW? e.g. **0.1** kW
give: **0.135** kW
